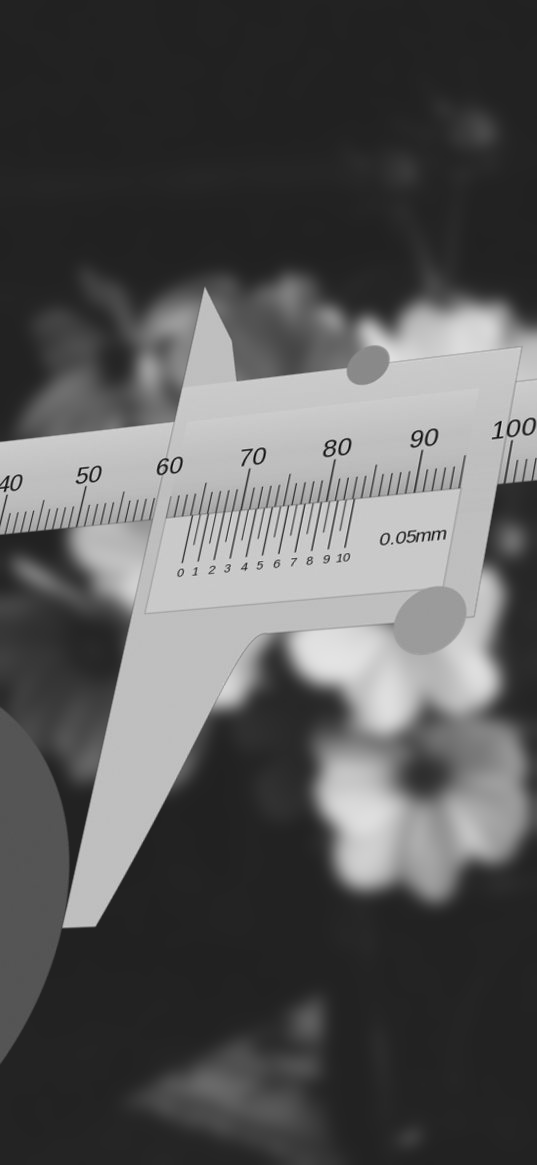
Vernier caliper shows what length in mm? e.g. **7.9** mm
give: **64.2** mm
